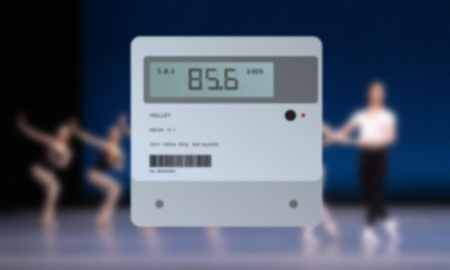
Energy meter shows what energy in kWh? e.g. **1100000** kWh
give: **85.6** kWh
